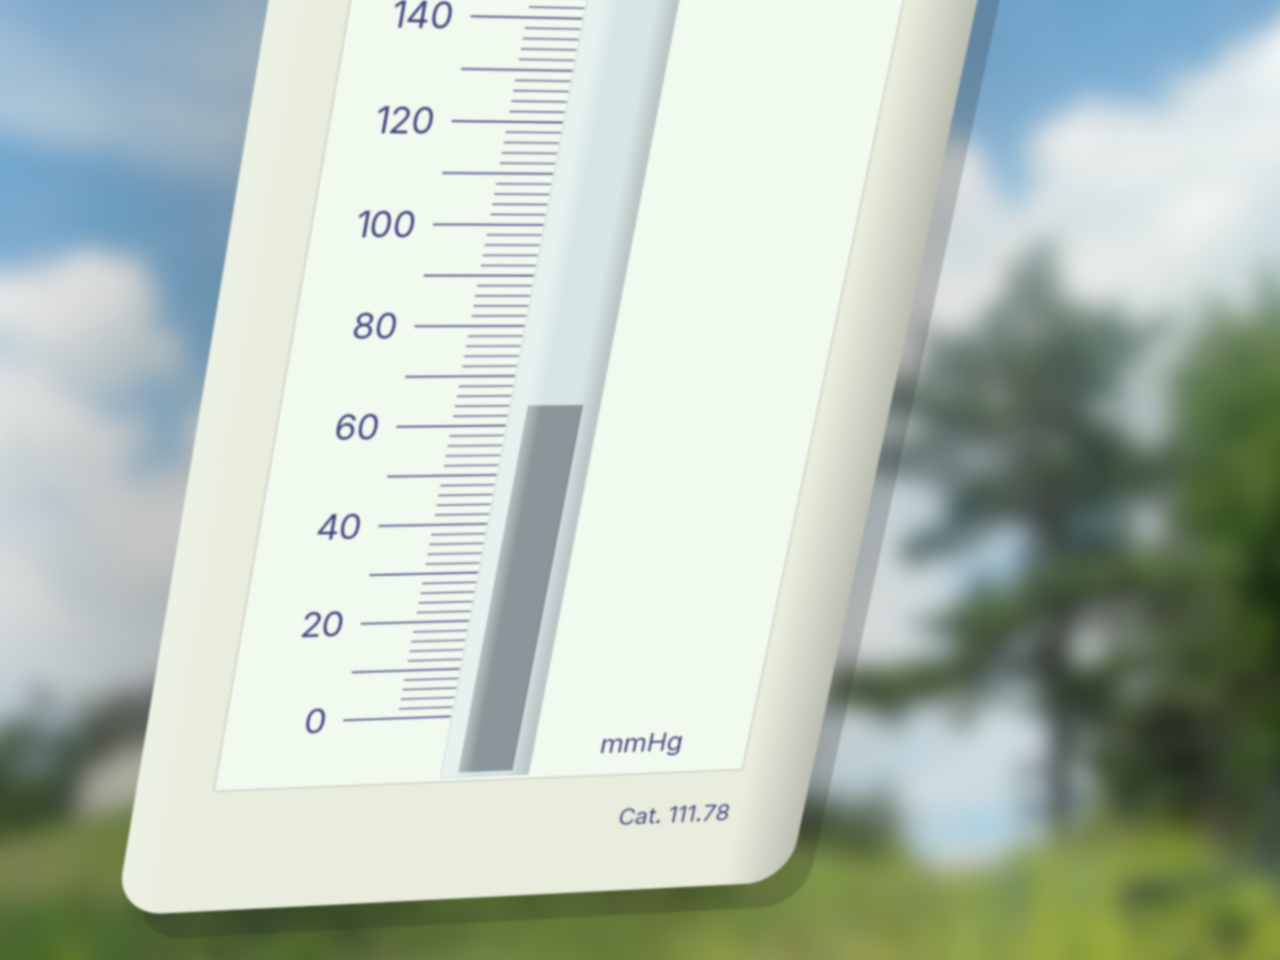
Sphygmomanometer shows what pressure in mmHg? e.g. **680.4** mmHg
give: **64** mmHg
